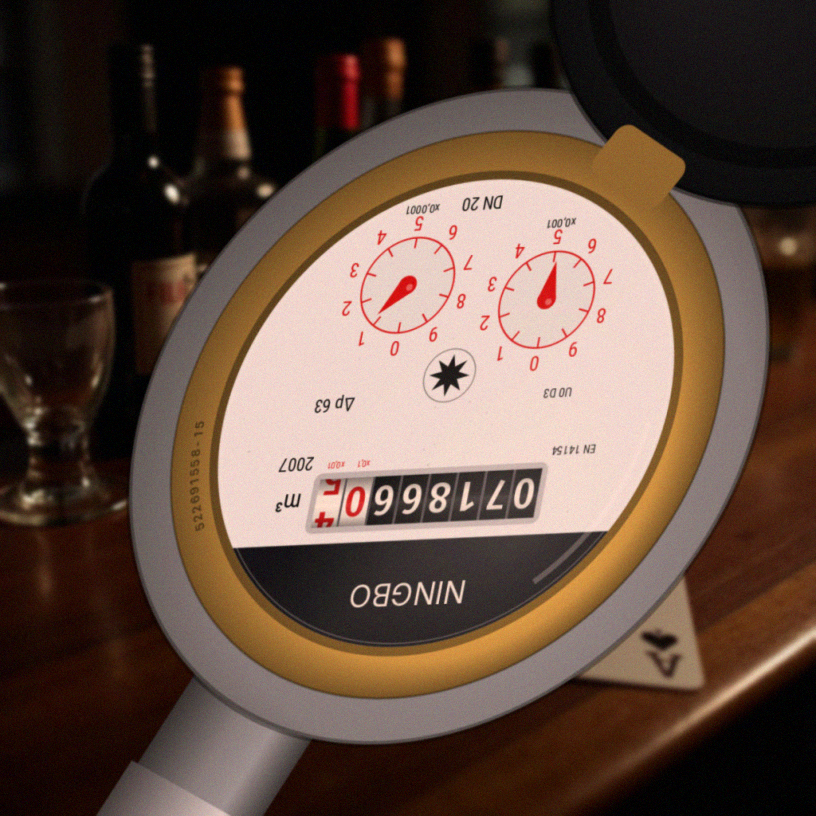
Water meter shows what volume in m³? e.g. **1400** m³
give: **71866.0451** m³
